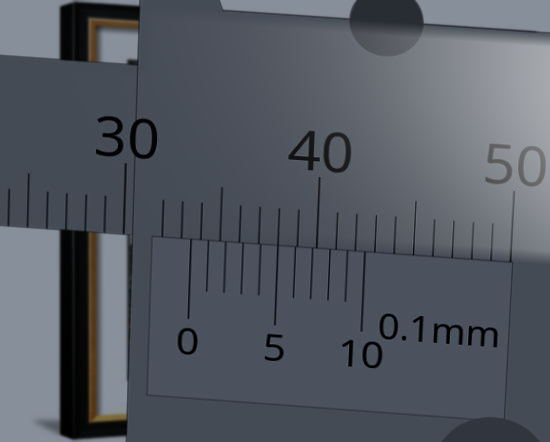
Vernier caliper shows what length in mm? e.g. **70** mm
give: **33.5** mm
